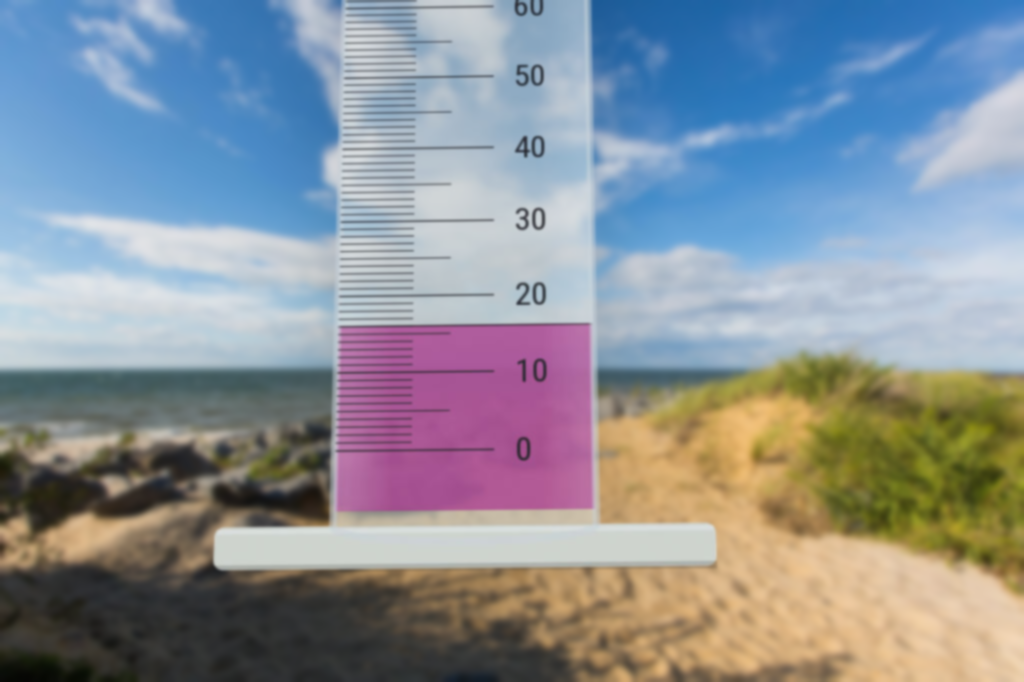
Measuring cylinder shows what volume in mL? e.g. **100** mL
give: **16** mL
